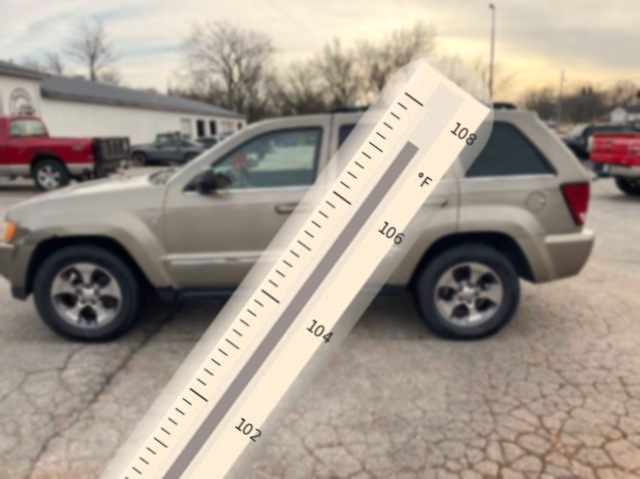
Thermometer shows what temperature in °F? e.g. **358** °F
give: **107.4** °F
